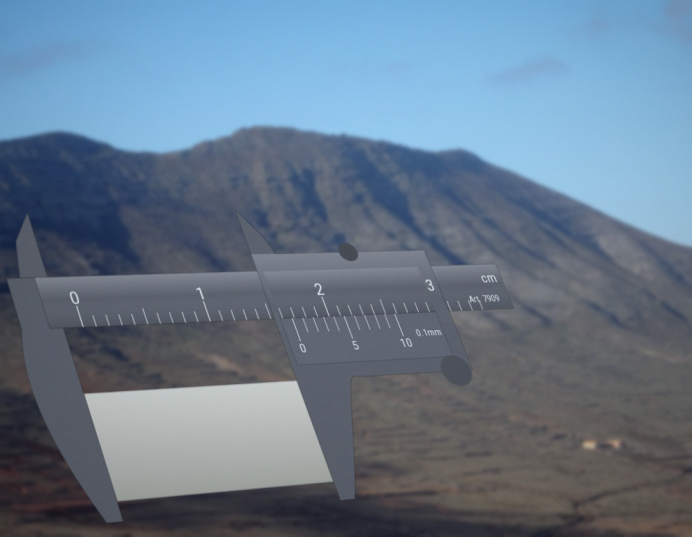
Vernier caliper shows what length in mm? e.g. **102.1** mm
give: **16.8** mm
